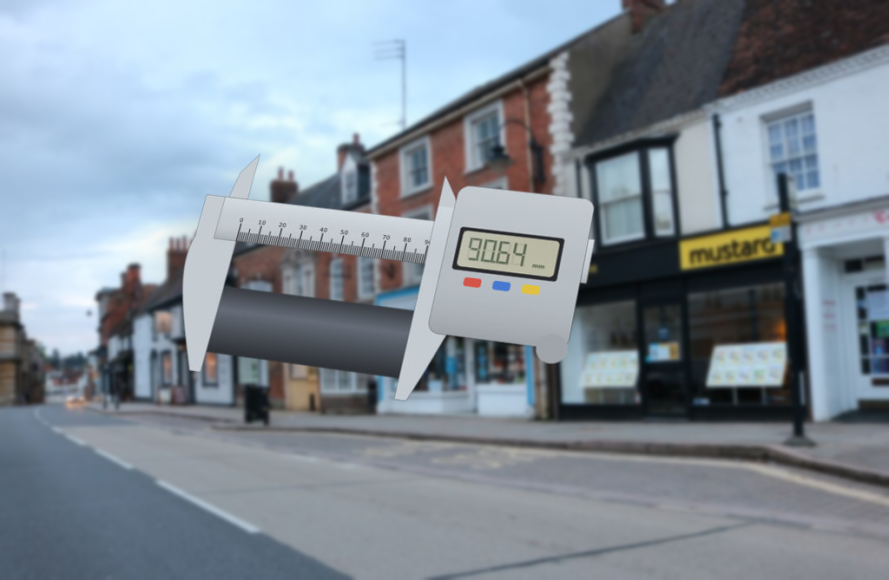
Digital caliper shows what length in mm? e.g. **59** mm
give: **90.64** mm
